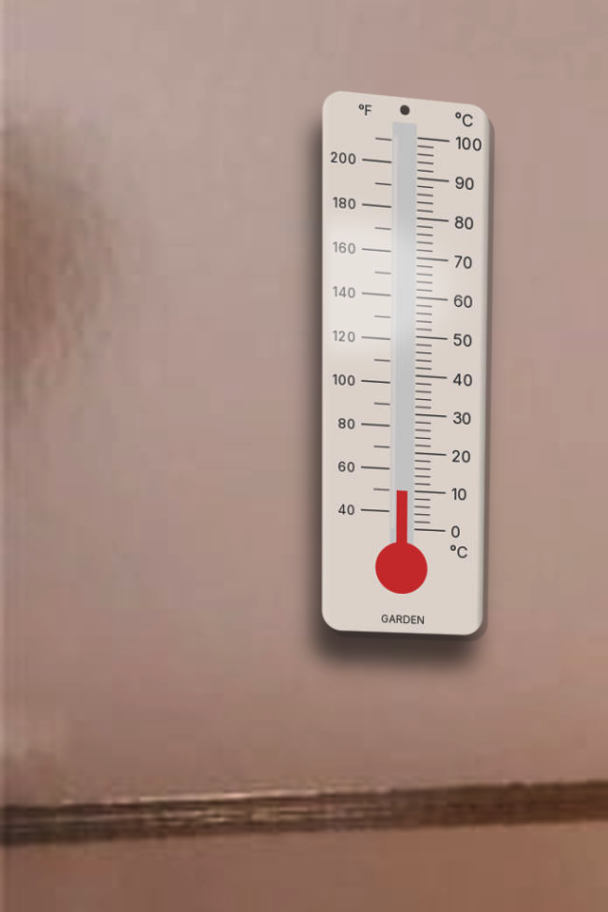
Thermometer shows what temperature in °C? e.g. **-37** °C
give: **10** °C
